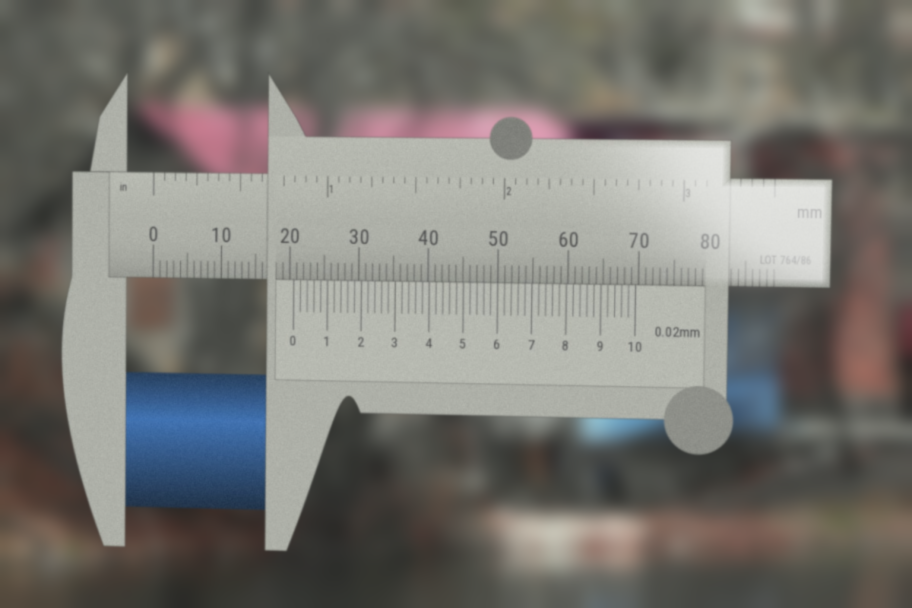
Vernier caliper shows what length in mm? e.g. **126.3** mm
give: **20.6** mm
